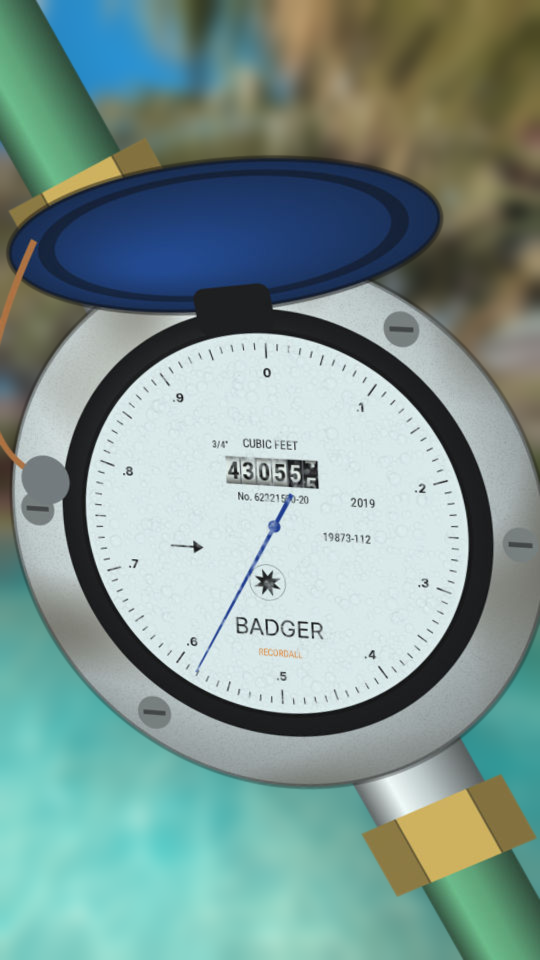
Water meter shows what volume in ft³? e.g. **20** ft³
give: **430554.58** ft³
